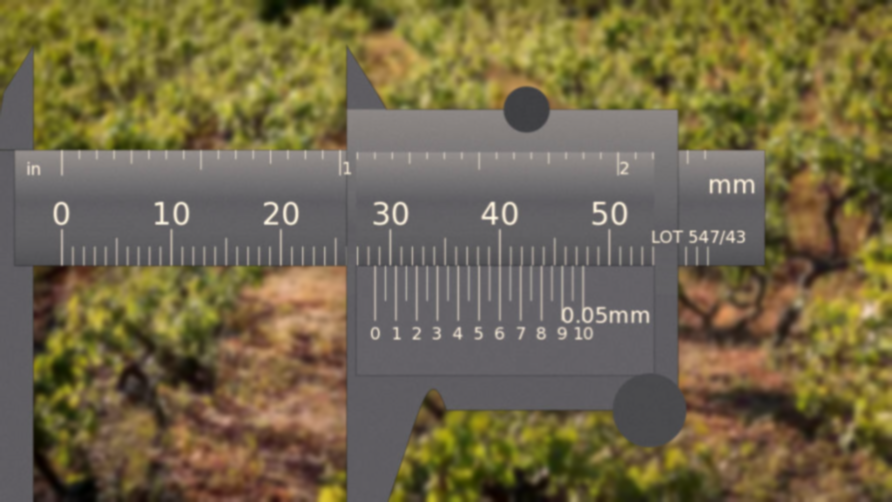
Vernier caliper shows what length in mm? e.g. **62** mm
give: **28.6** mm
